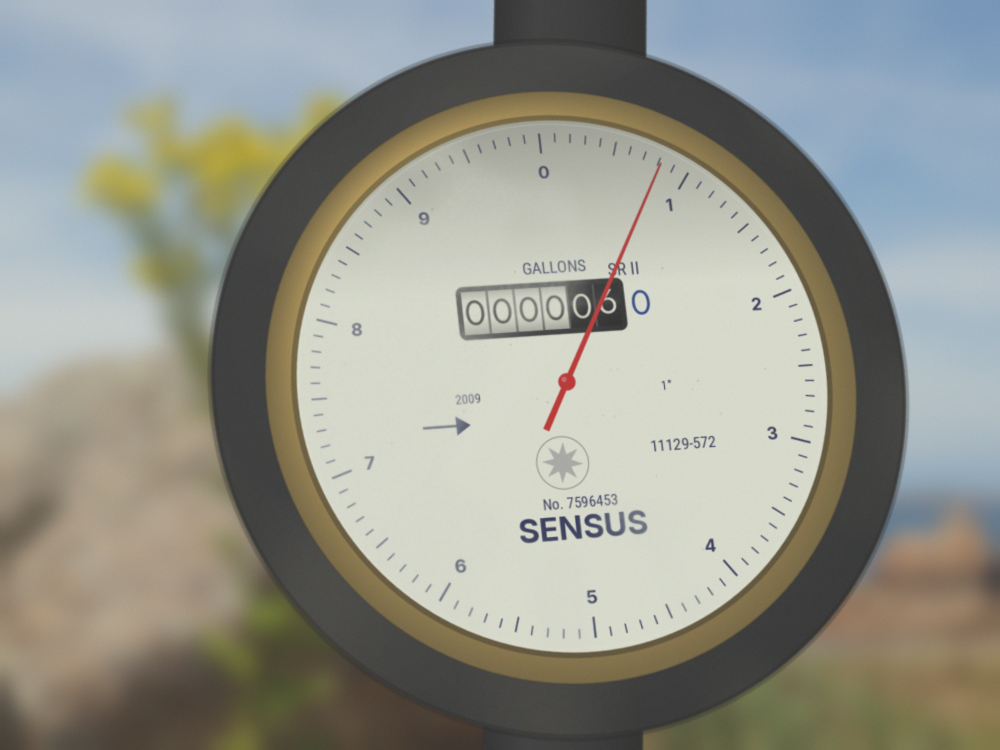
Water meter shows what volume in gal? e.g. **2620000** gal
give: **60.8** gal
